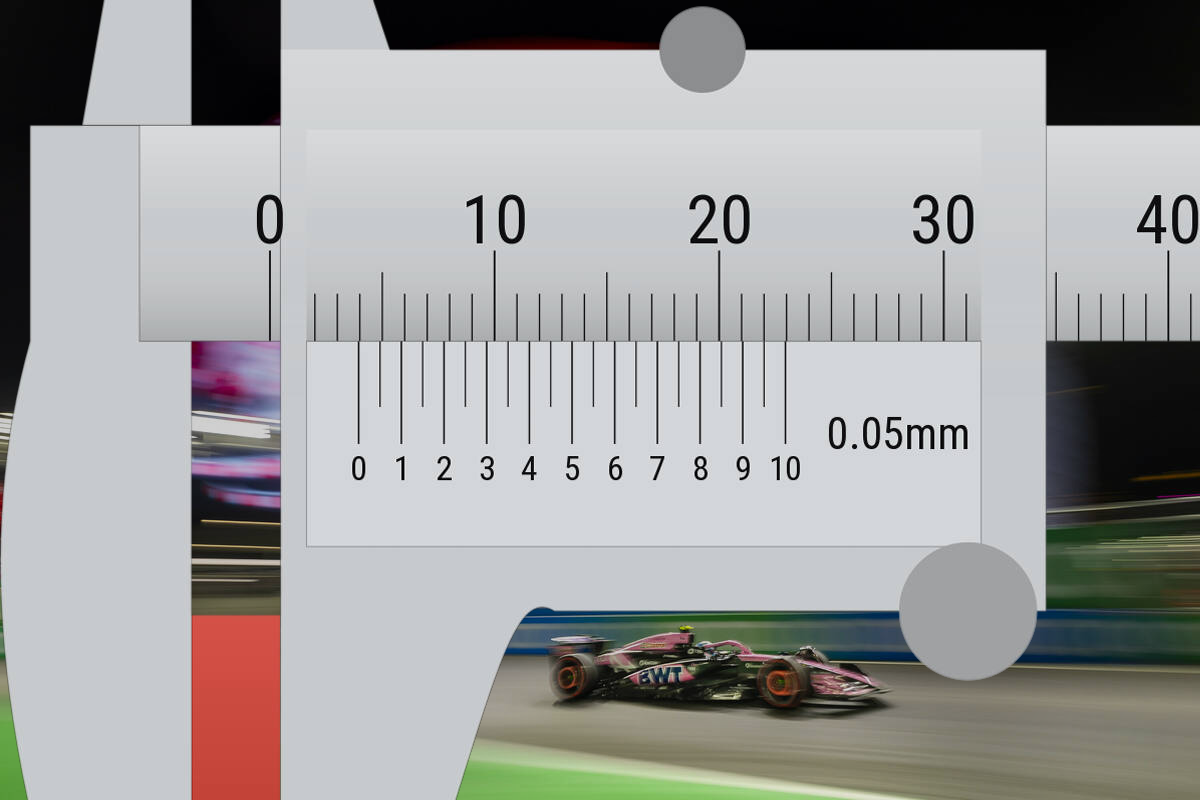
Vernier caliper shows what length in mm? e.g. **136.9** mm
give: **3.95** mm
